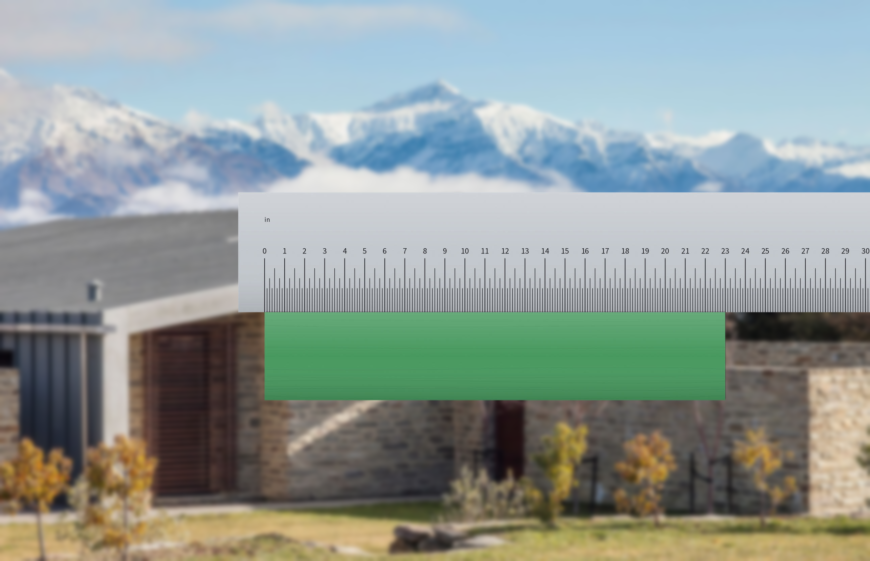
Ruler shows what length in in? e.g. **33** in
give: **23** in
